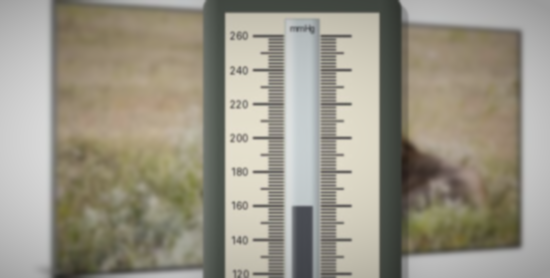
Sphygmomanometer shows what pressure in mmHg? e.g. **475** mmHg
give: **160** mmHg
